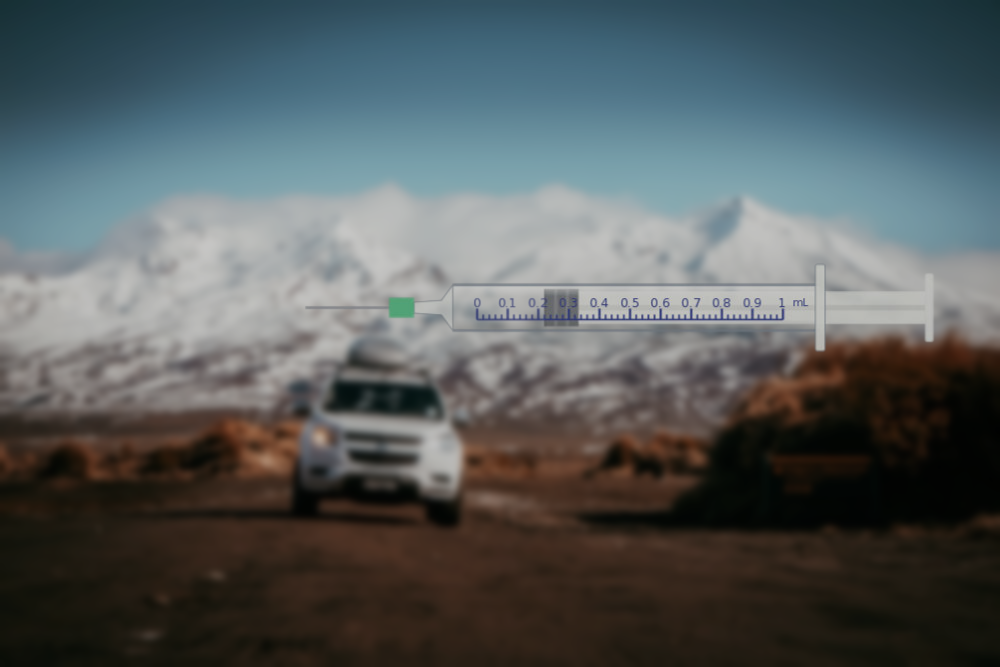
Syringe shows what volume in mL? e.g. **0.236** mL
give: **0.22** mL
